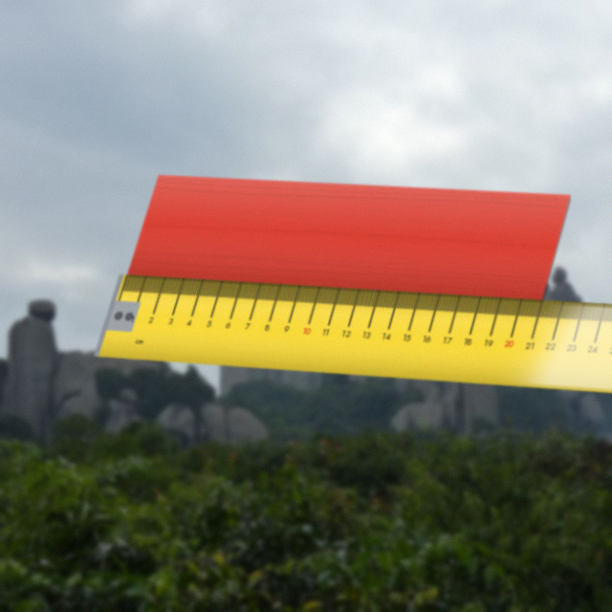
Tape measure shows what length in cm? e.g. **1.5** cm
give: **21** cm
